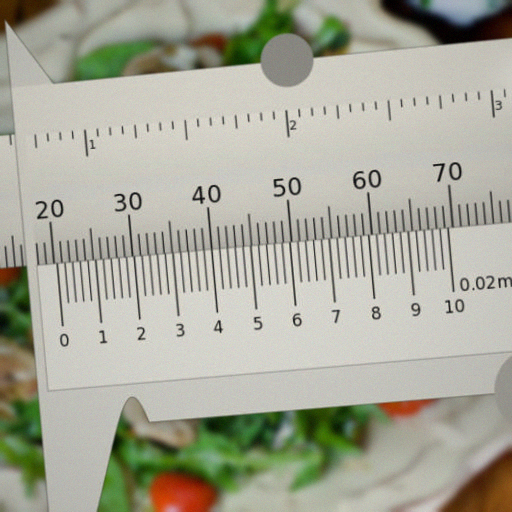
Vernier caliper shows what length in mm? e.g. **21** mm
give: **20.4** mm
